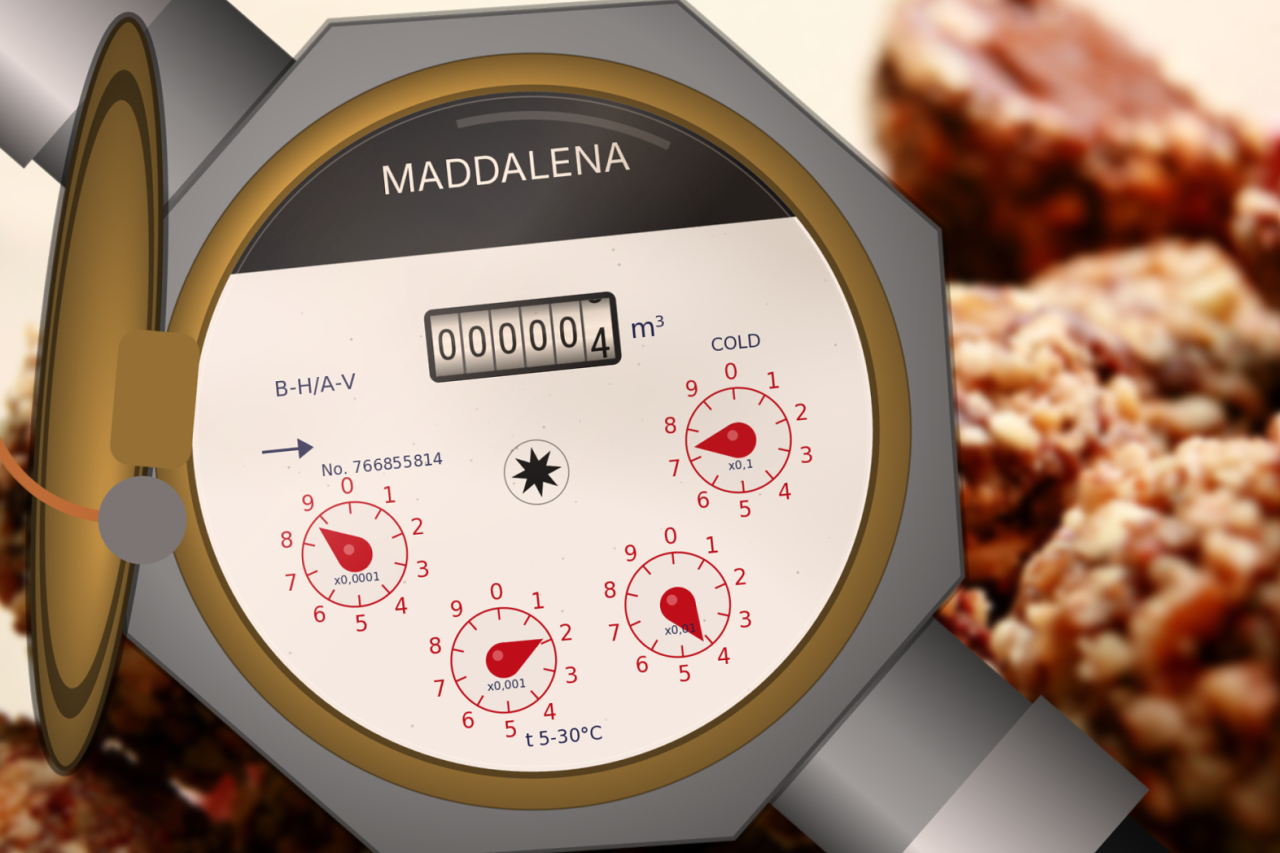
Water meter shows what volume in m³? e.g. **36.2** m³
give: **3.7418** m³
